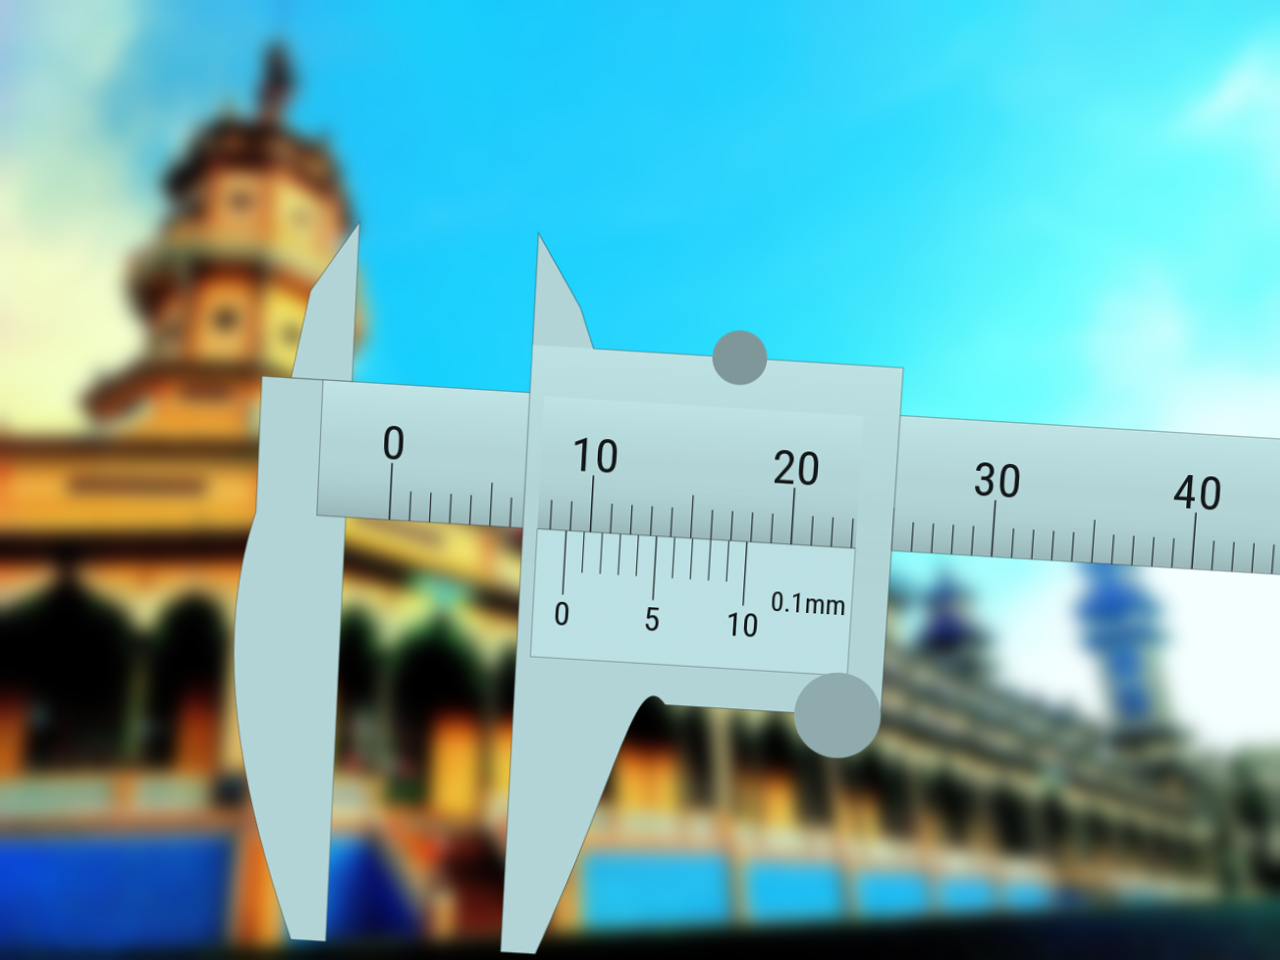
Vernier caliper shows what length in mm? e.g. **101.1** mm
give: **8.8** mm
